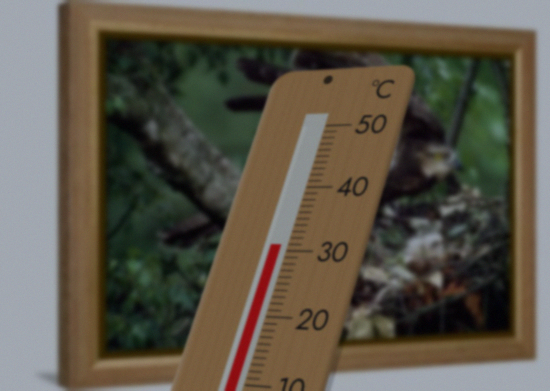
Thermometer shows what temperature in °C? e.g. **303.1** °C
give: **31** °C
